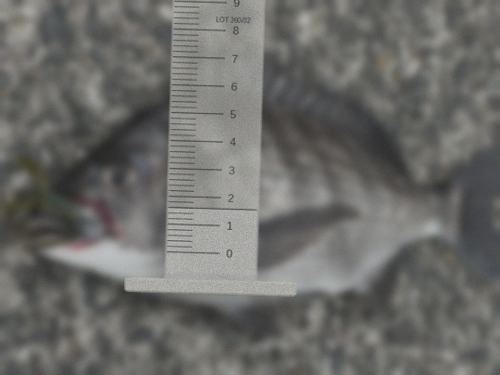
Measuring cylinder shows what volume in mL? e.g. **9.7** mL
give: **1.6** mL
